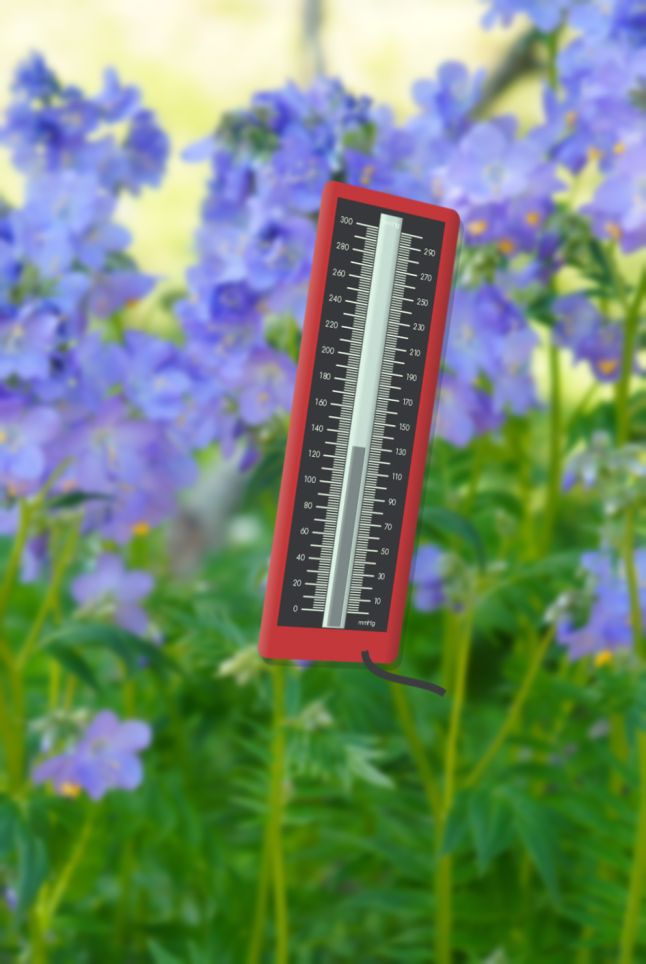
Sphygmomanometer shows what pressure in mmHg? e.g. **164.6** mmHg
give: **130** mmHg
